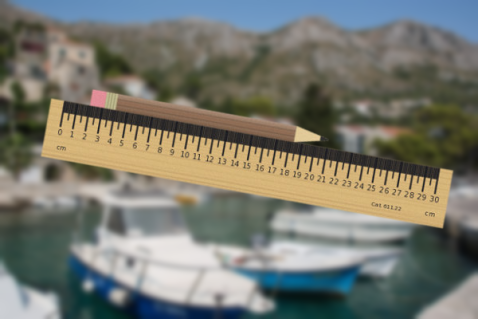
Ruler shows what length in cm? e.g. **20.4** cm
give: **19** cm
